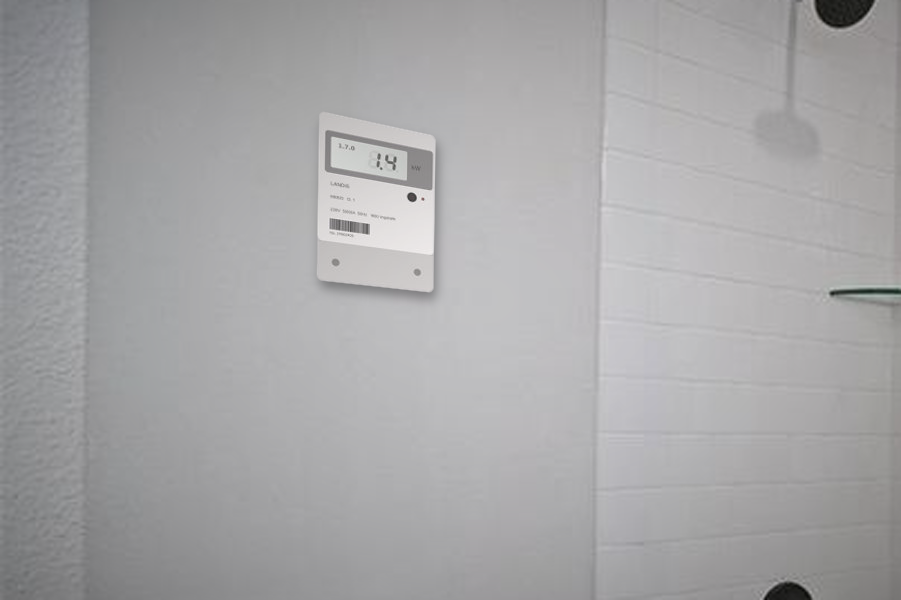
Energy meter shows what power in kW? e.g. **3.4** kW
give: **1.4** kW
